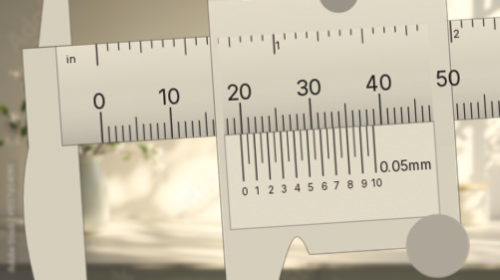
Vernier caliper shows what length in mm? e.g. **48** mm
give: **19.8** mm
